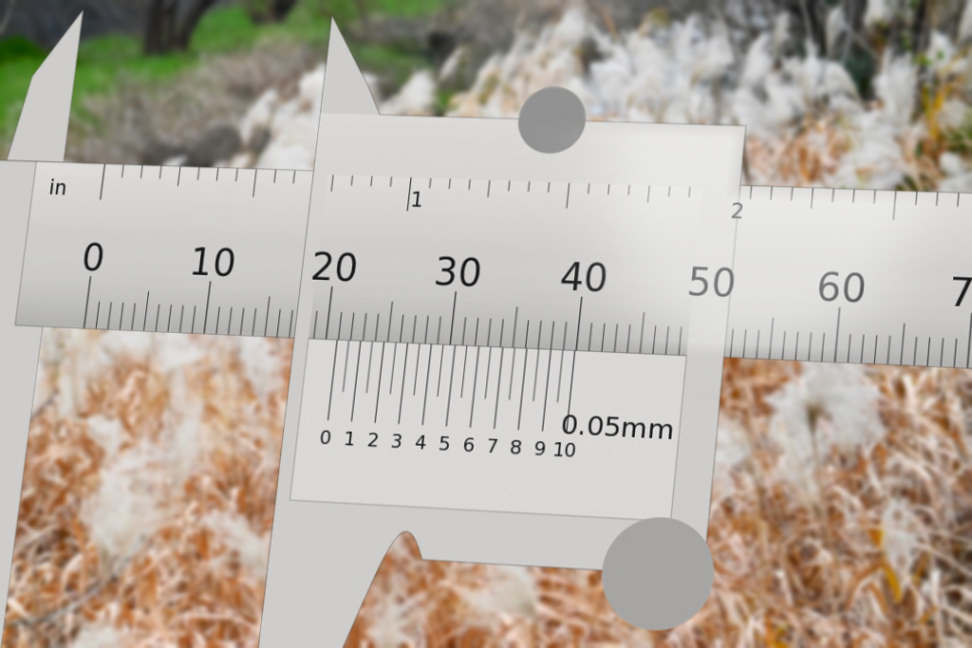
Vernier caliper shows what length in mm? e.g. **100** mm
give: **20.9** mm
